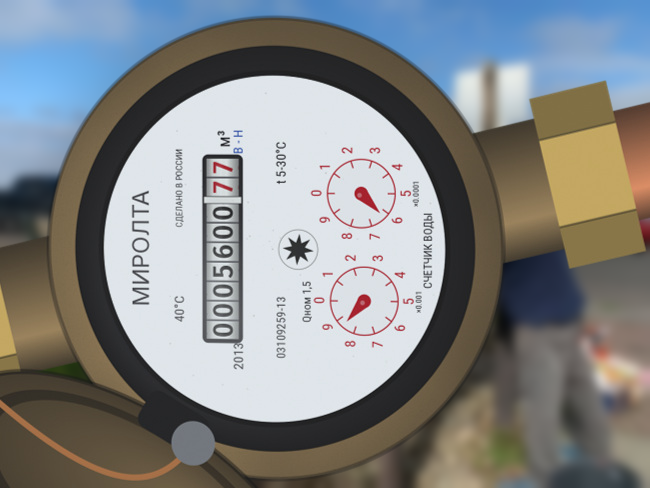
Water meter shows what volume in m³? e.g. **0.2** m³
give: **5600.7786** m³
